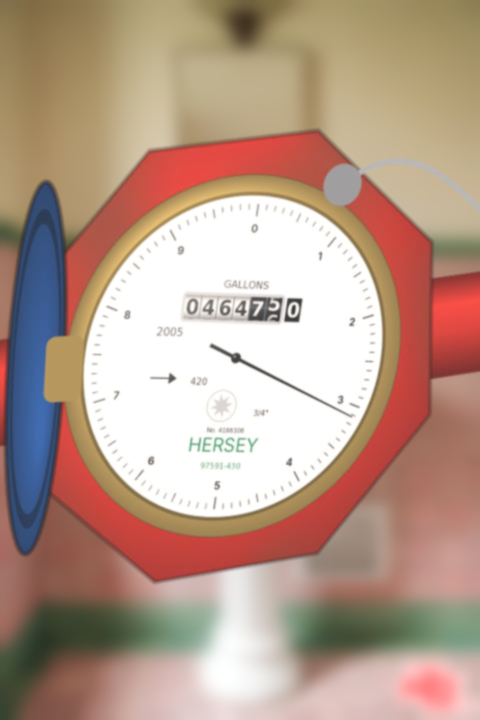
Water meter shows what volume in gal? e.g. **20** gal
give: **464753.1** gal
